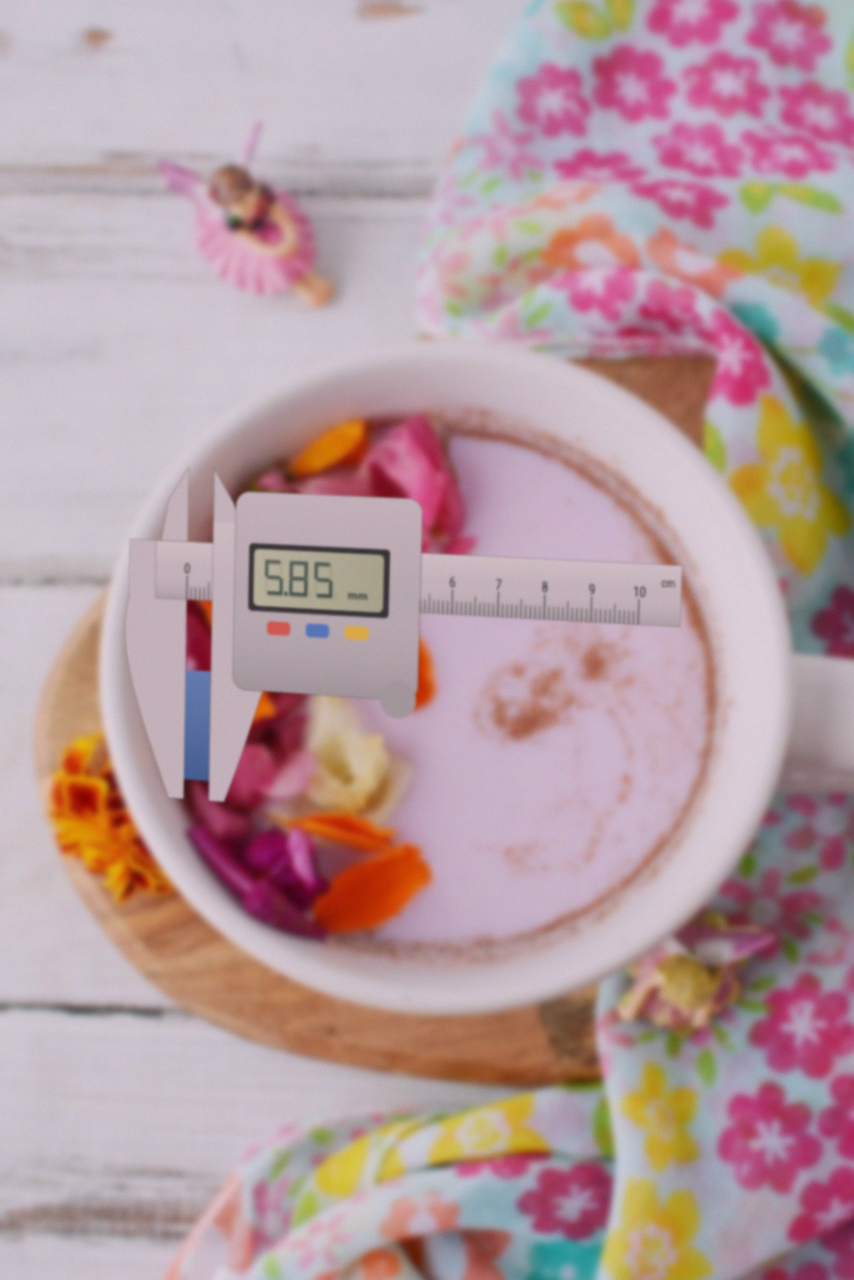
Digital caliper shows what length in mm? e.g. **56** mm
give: **5.85** mm
